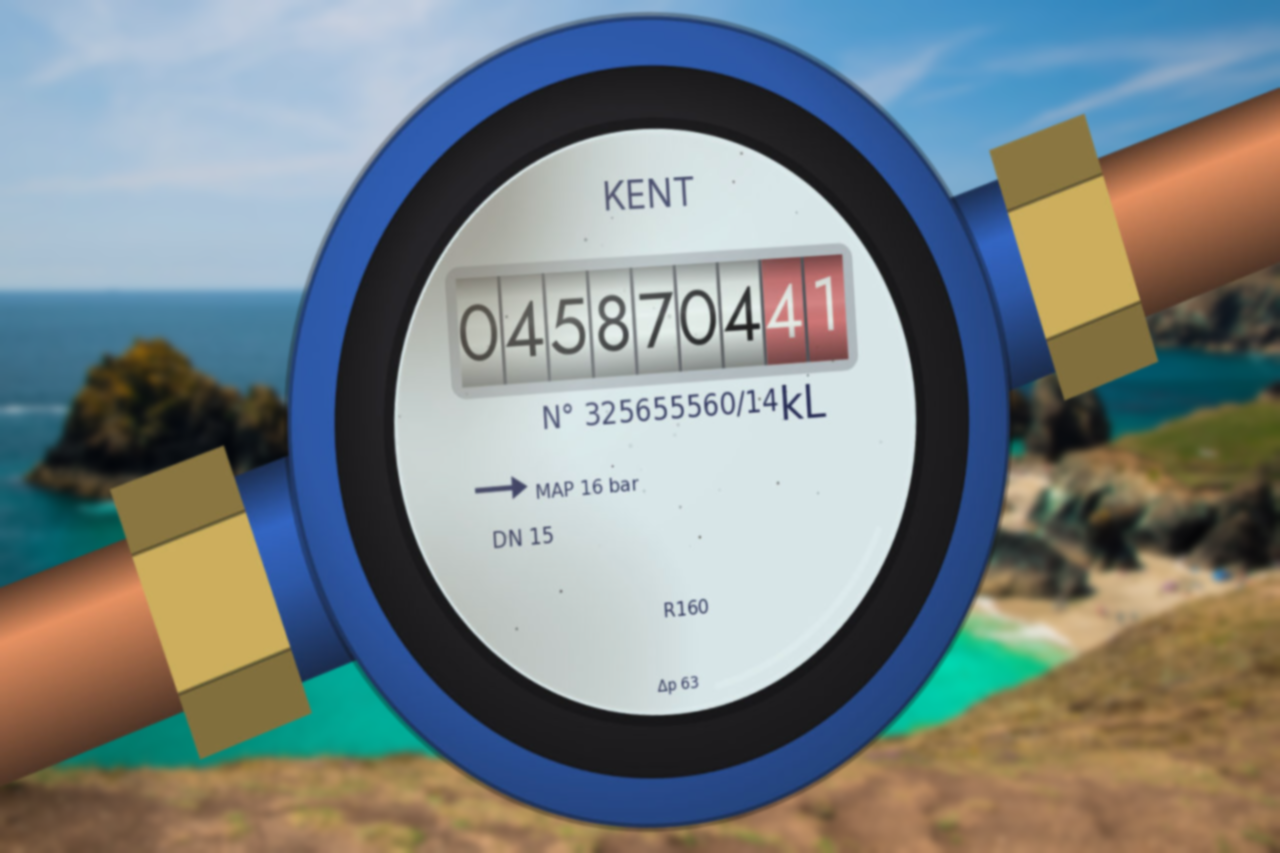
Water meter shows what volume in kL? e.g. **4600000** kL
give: **458704.41** kL
